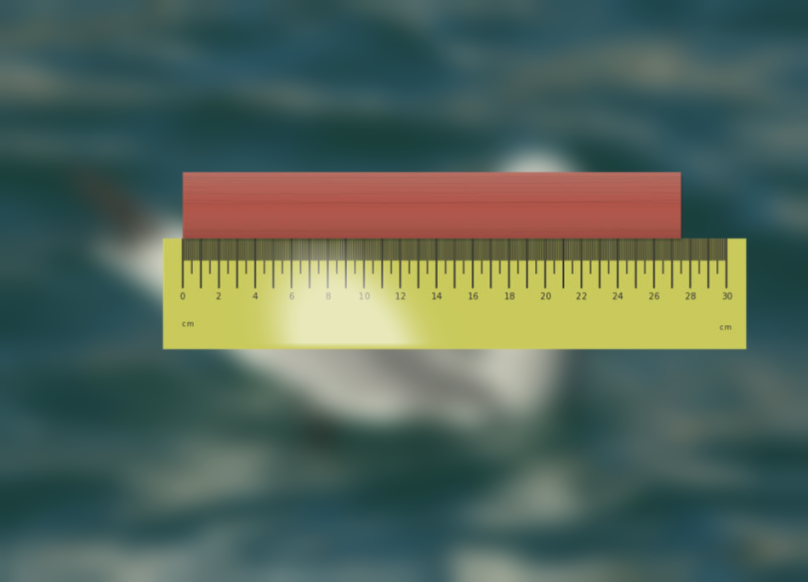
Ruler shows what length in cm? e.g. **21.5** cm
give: **27.5** cm
